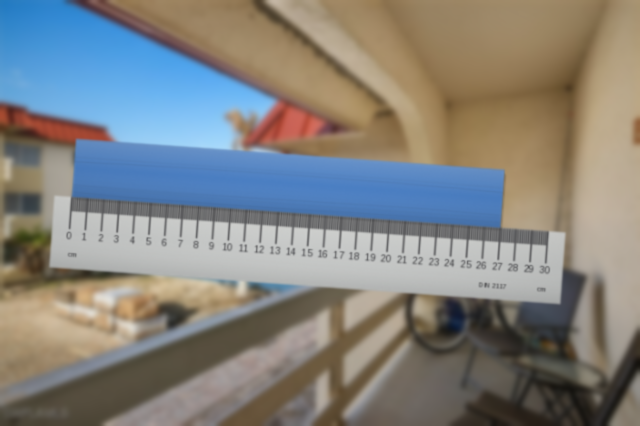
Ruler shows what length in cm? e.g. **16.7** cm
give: **27** cm
